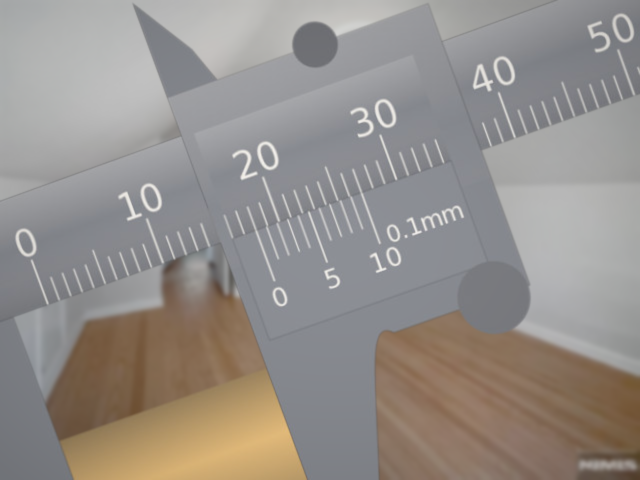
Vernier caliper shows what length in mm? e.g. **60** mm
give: **18.0** mm
